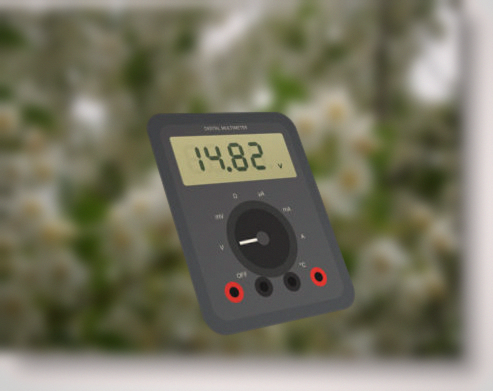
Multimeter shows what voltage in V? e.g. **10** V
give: **14.82** V
